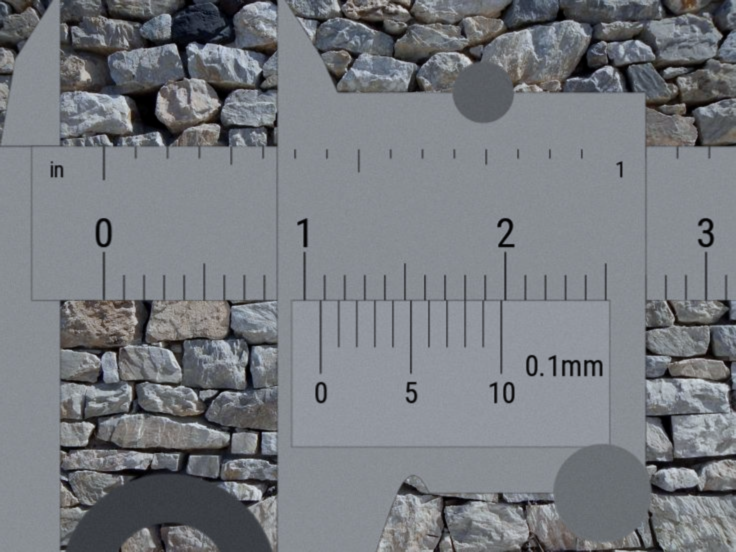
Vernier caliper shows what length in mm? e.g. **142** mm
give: **10.8** mm
